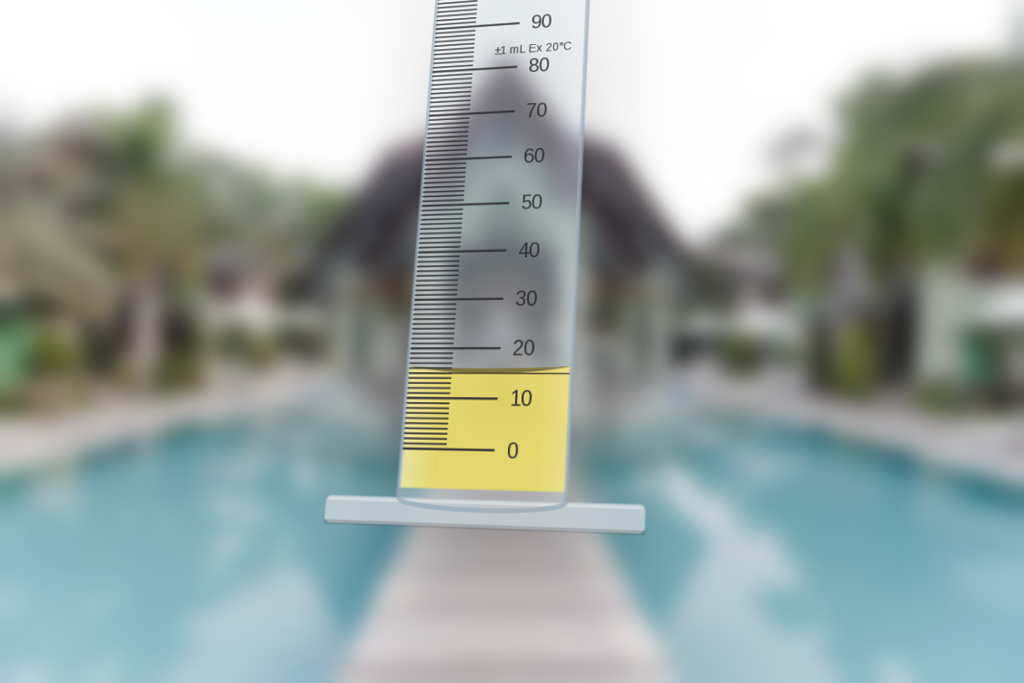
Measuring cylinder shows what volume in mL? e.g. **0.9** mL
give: **15** mL
